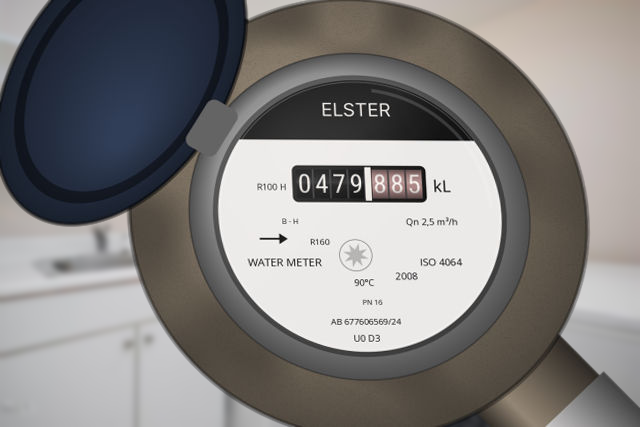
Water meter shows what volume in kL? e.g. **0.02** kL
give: **479.885** kL
